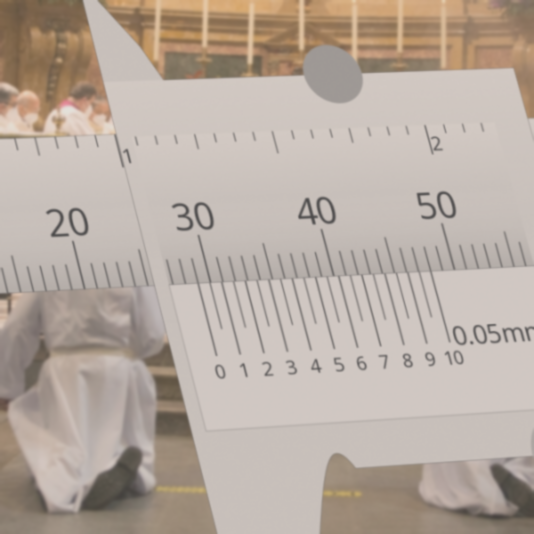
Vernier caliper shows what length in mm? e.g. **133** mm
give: **29.0** mm
